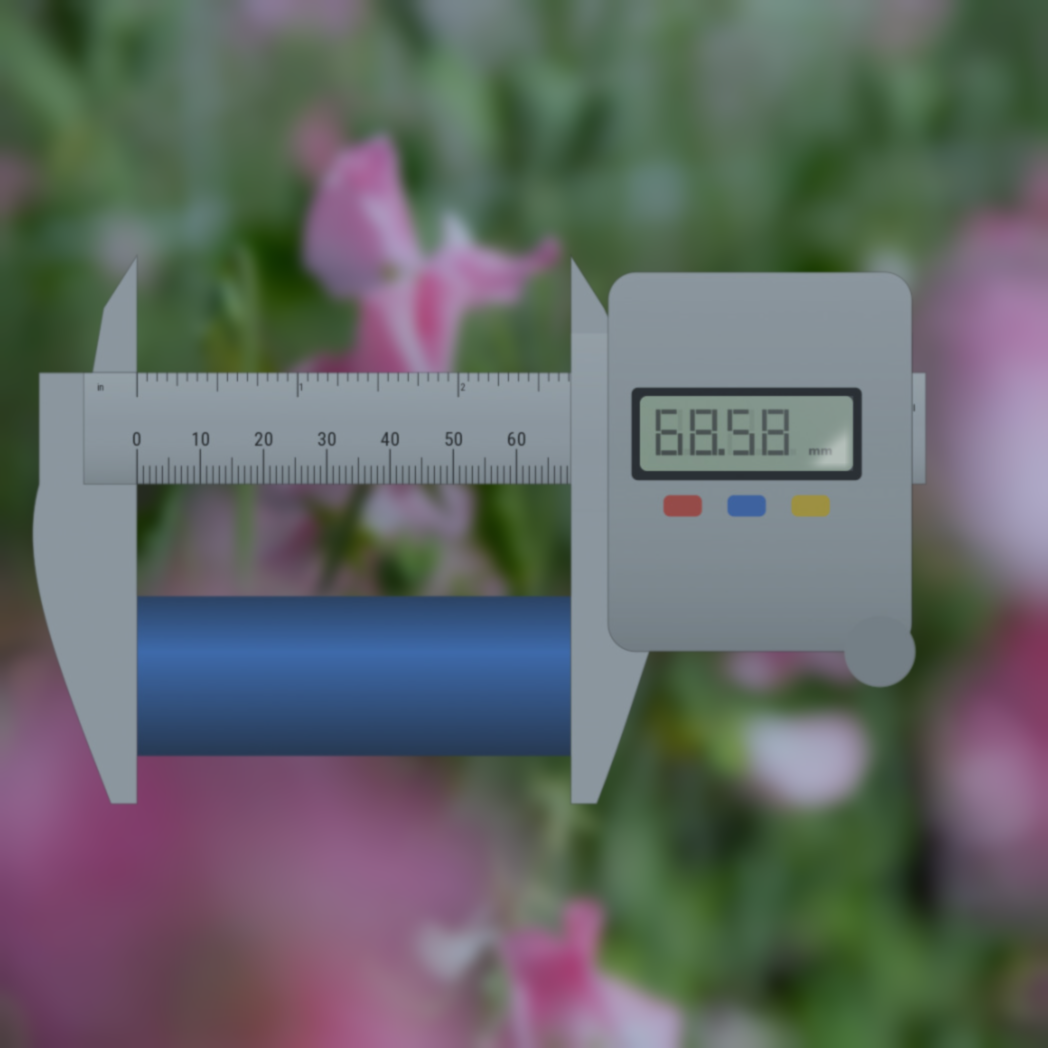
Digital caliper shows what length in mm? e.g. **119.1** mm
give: **68.58** mm
